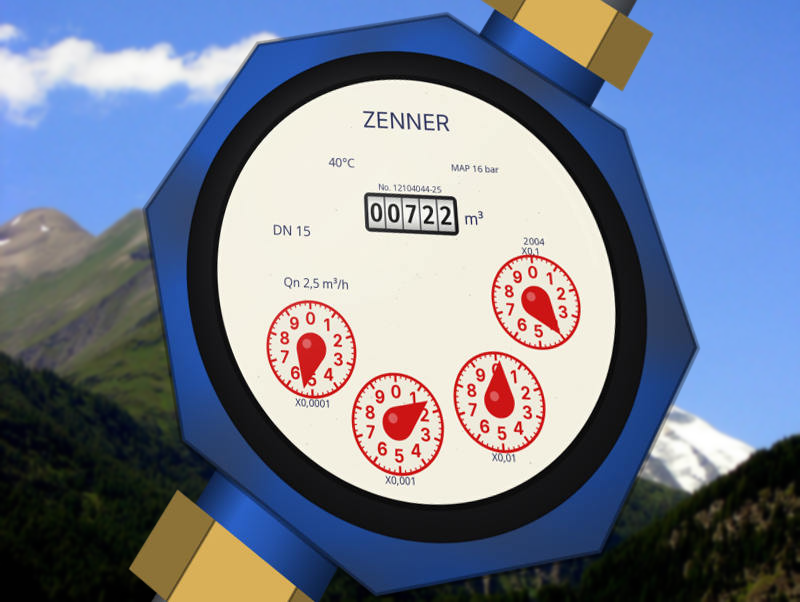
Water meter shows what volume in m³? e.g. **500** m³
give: **722.4015** m³
